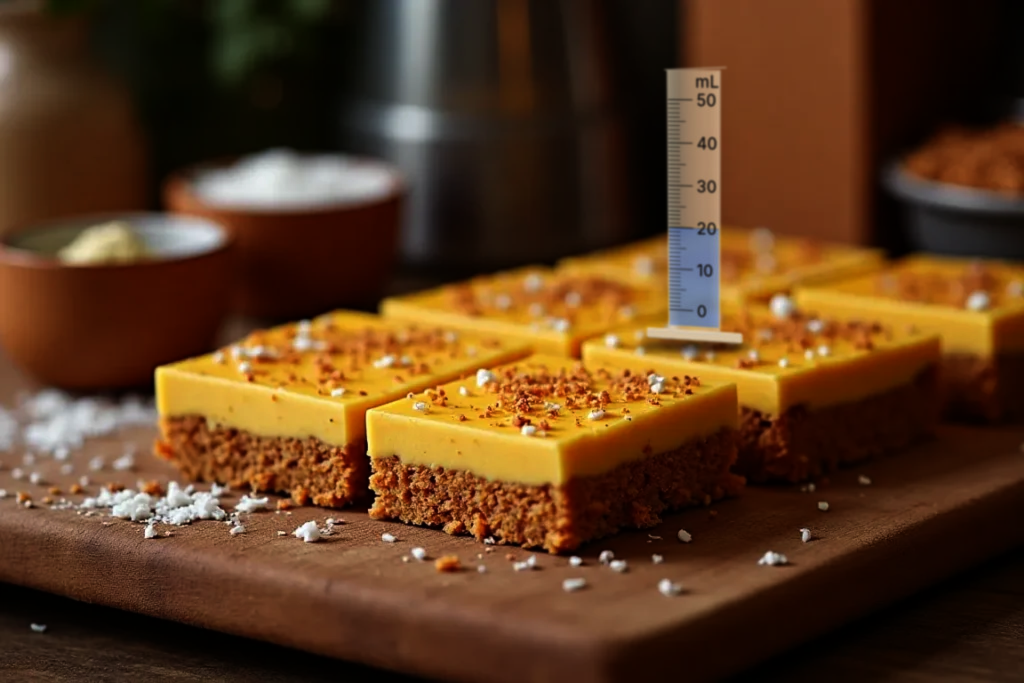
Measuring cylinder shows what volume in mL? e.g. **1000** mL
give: **20** mL
